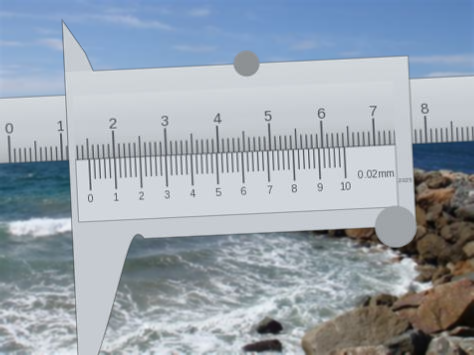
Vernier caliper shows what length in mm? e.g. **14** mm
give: **15.2** mm
